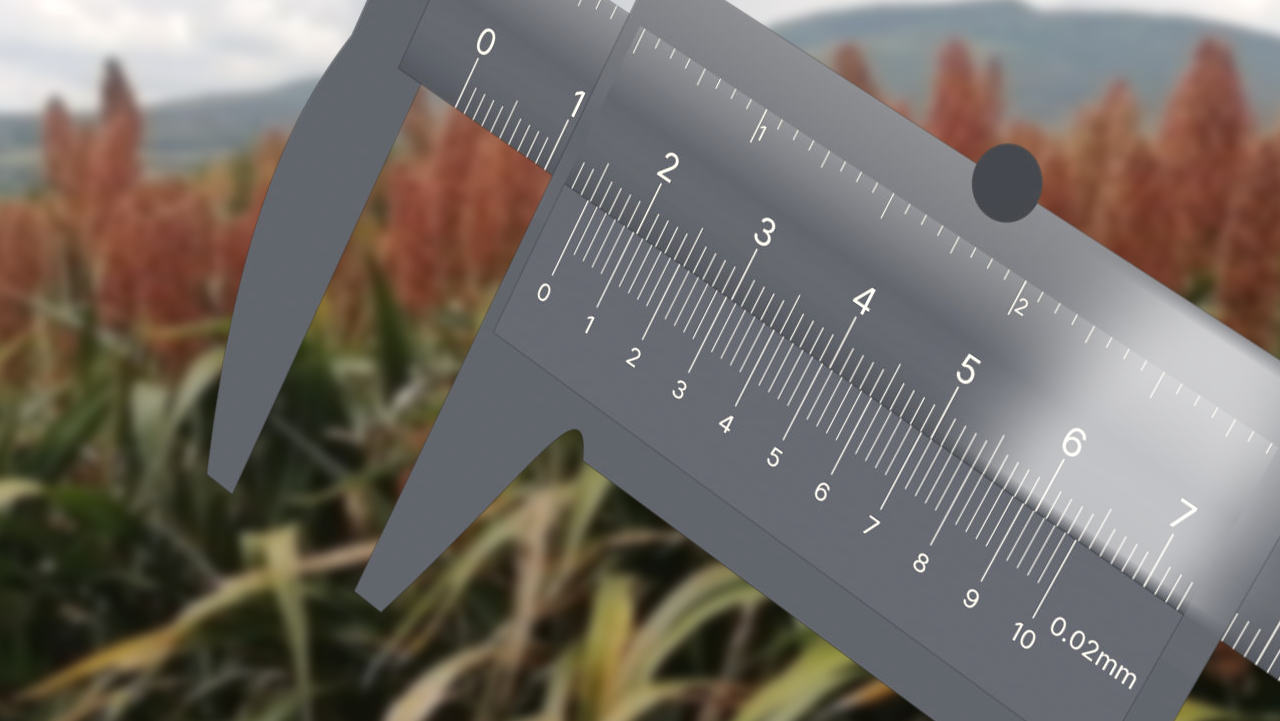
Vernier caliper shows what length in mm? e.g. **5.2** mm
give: **14.8** mm
